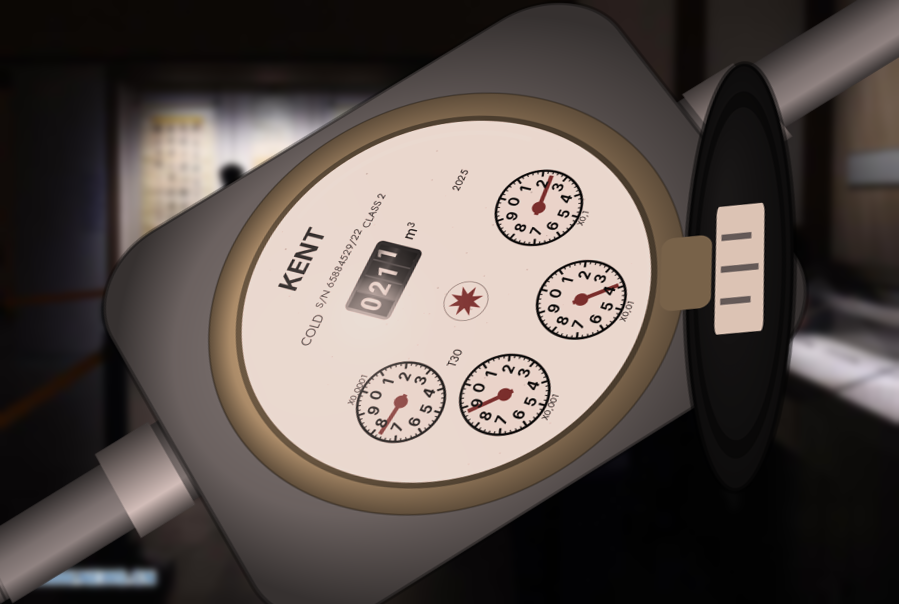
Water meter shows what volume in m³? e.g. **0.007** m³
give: **211.2387** m³
